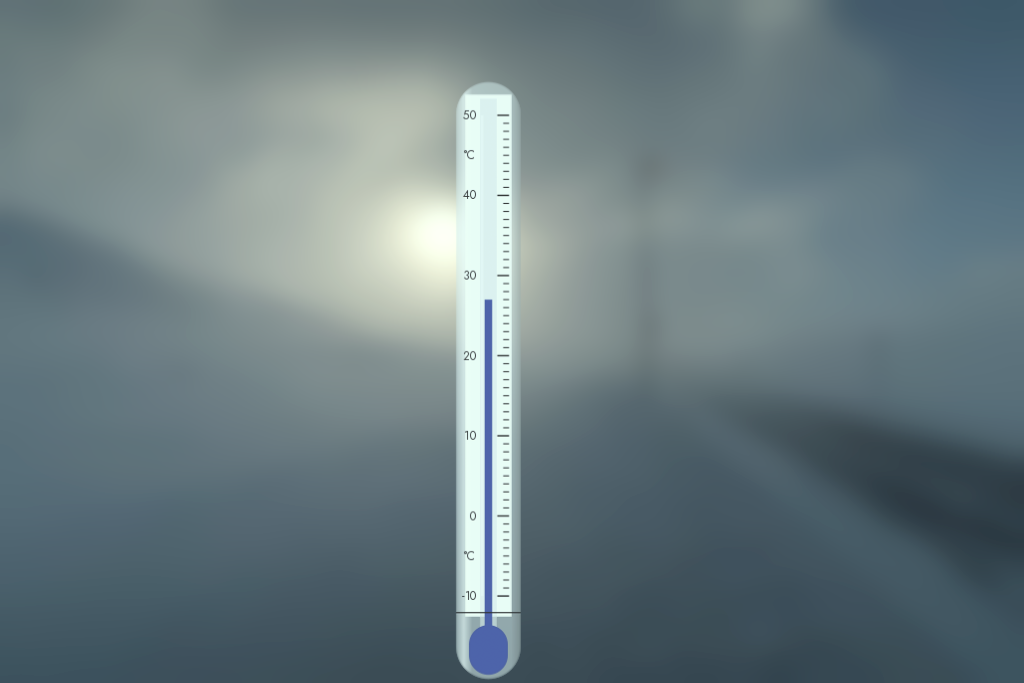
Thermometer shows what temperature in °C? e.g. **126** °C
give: **27** °C
